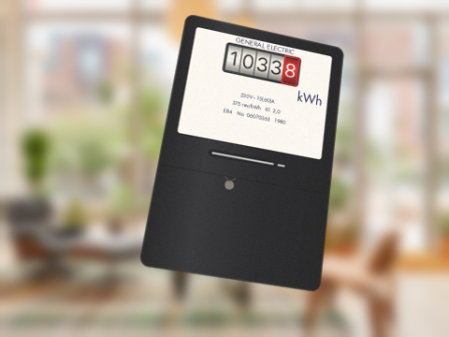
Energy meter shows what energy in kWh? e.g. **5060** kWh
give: **1033.8** kWh
